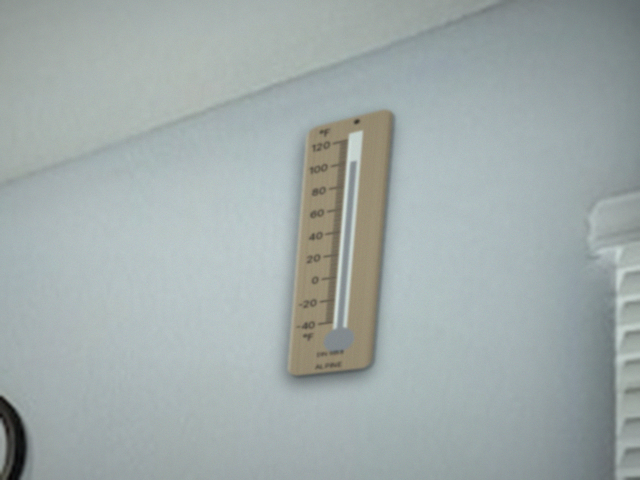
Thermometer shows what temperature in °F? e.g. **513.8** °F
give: **100** °F
